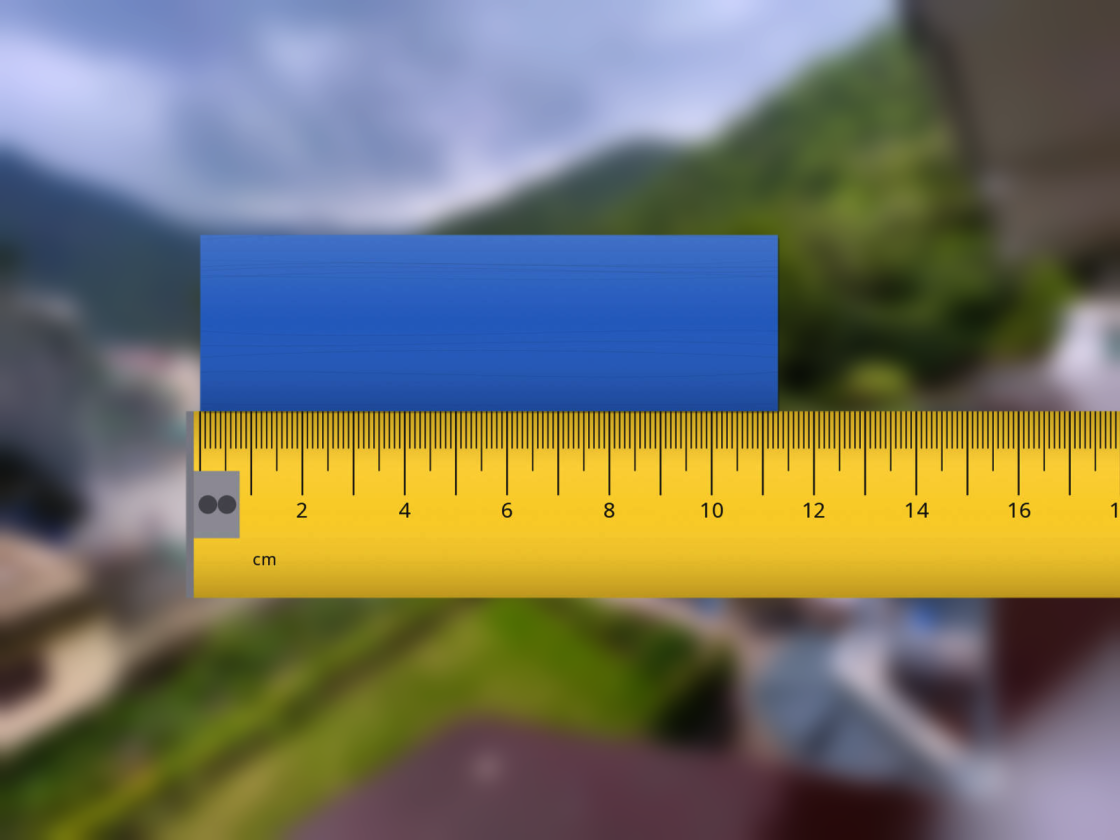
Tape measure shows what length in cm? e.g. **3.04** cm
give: **11.3** cm
